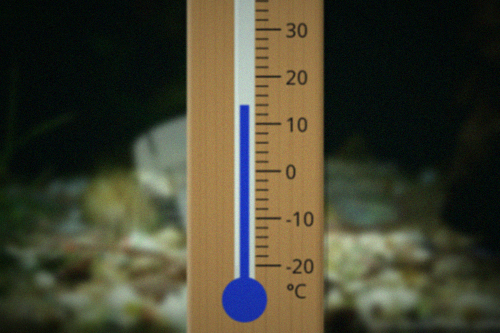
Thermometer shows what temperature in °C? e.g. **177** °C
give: **14** °C
